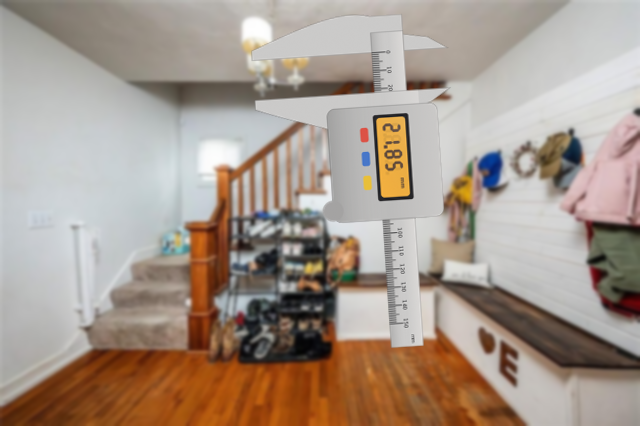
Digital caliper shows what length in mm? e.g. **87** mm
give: **21.85** mm
